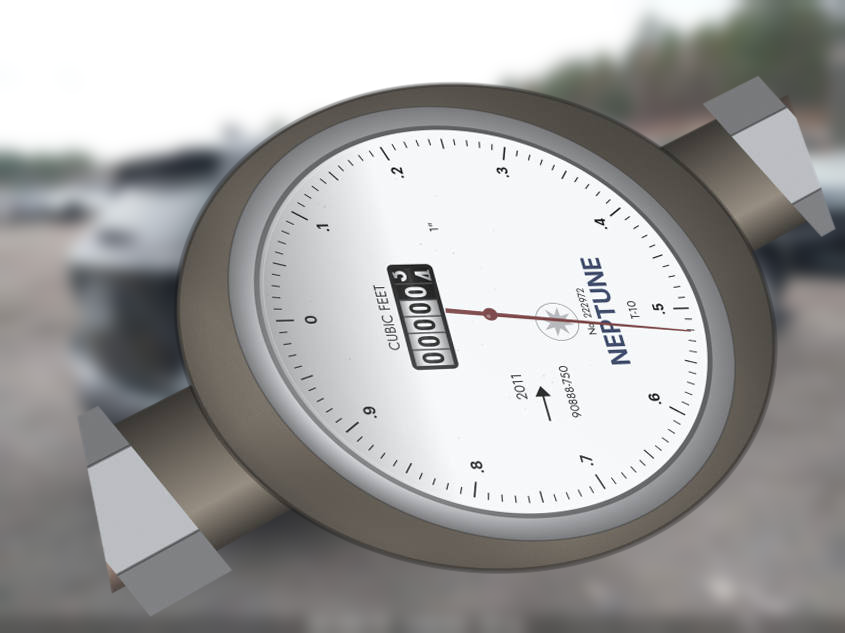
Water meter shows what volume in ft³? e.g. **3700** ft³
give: **3.52** ft³
